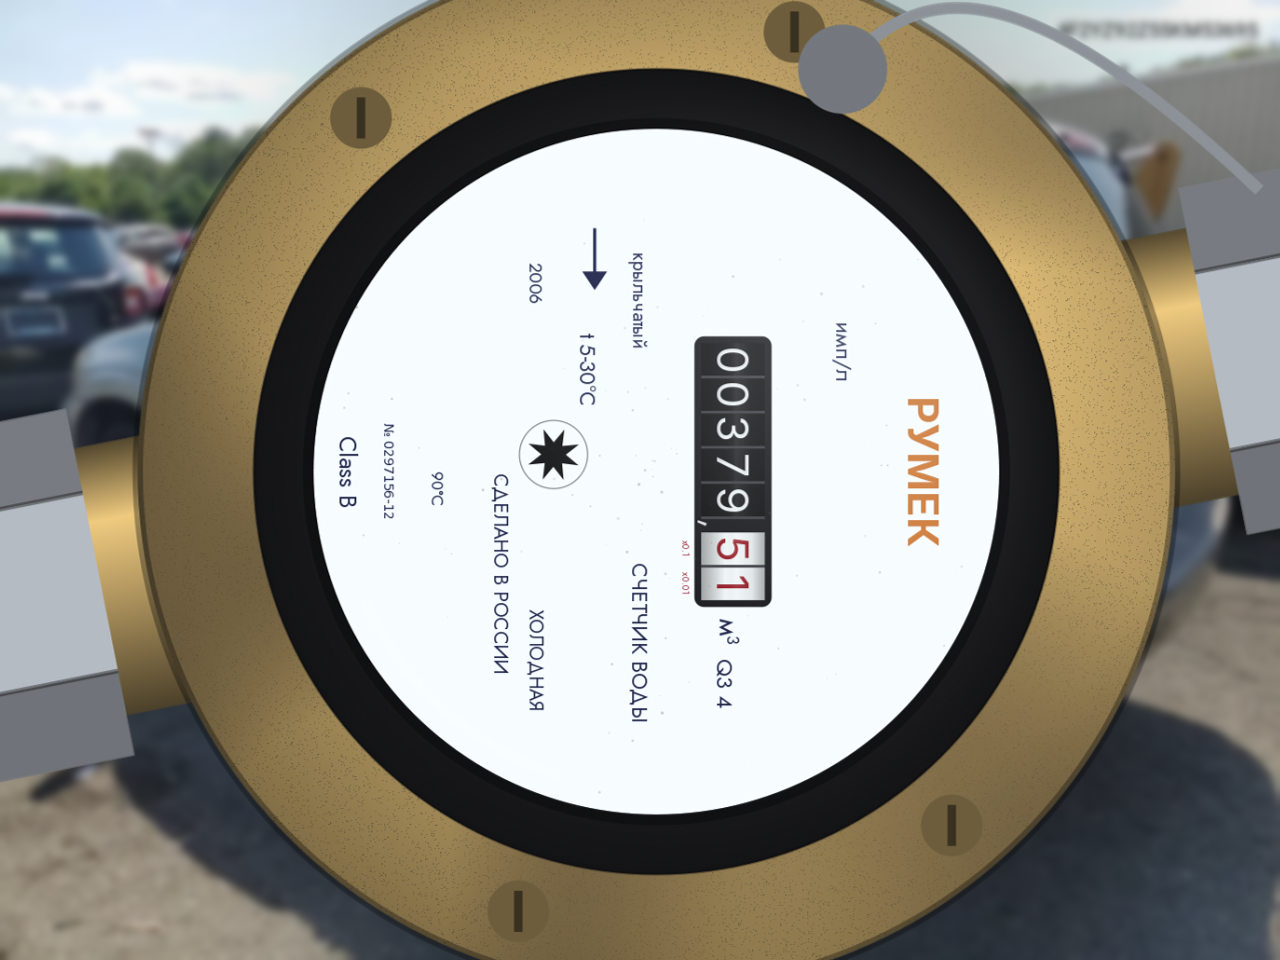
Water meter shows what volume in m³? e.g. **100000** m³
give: **379.51** m³
